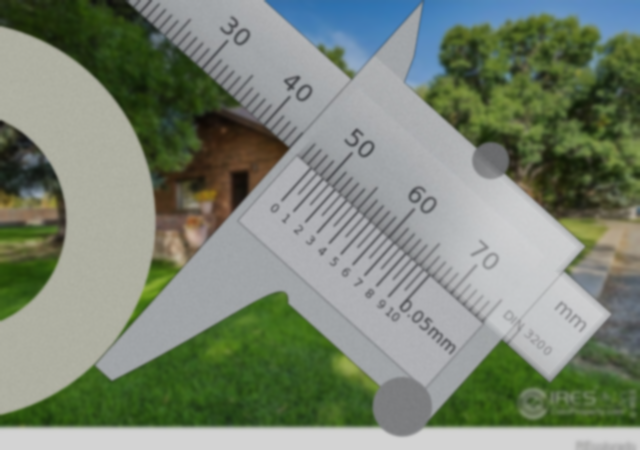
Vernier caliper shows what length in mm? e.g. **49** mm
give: **47.6** mm
